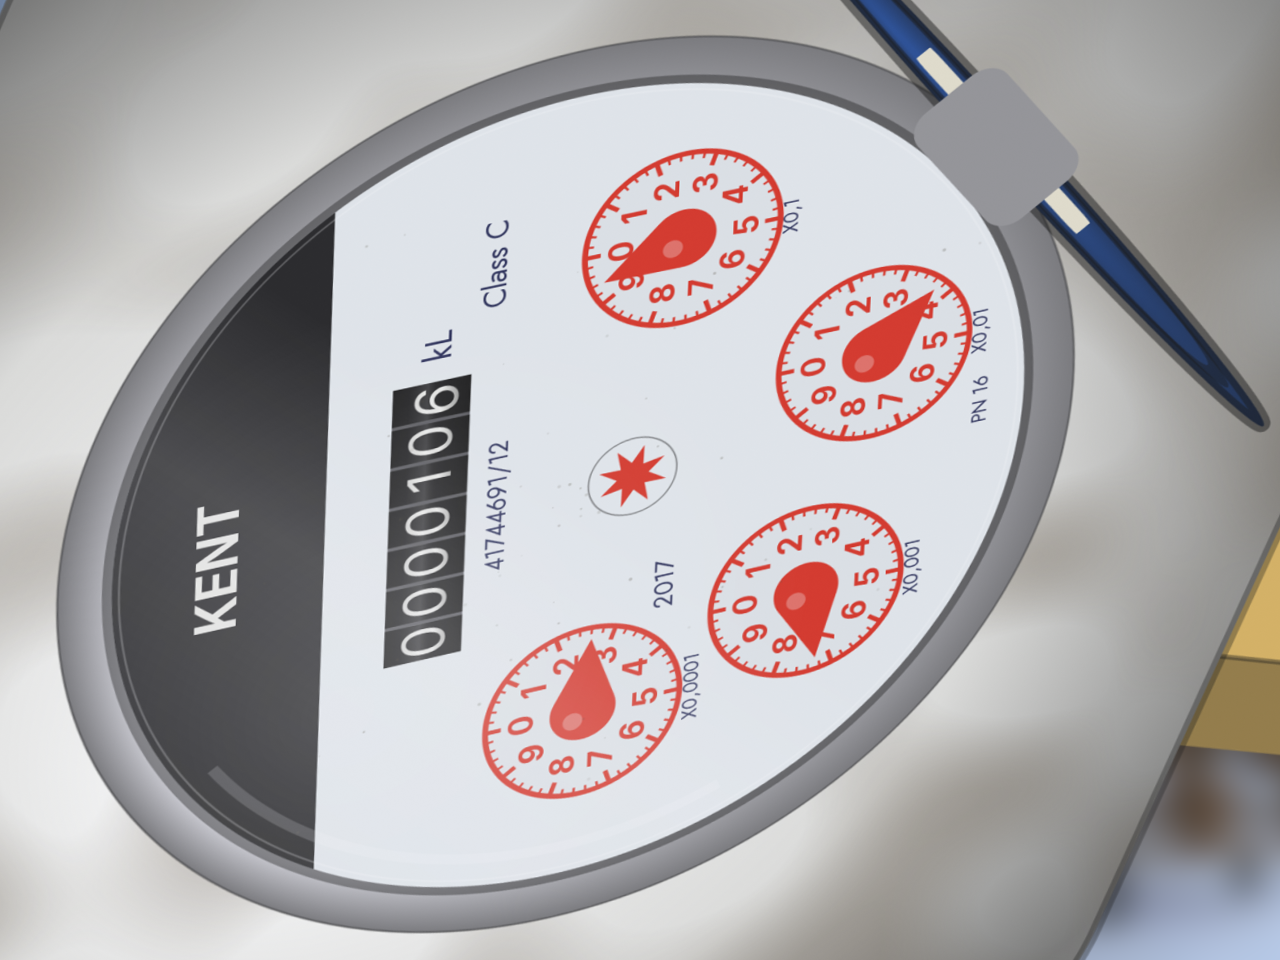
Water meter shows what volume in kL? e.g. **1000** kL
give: **105.9372** kL
